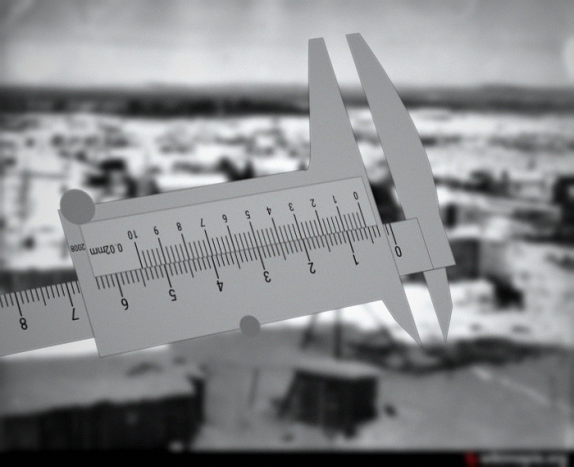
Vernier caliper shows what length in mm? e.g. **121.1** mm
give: **5.5** mm
